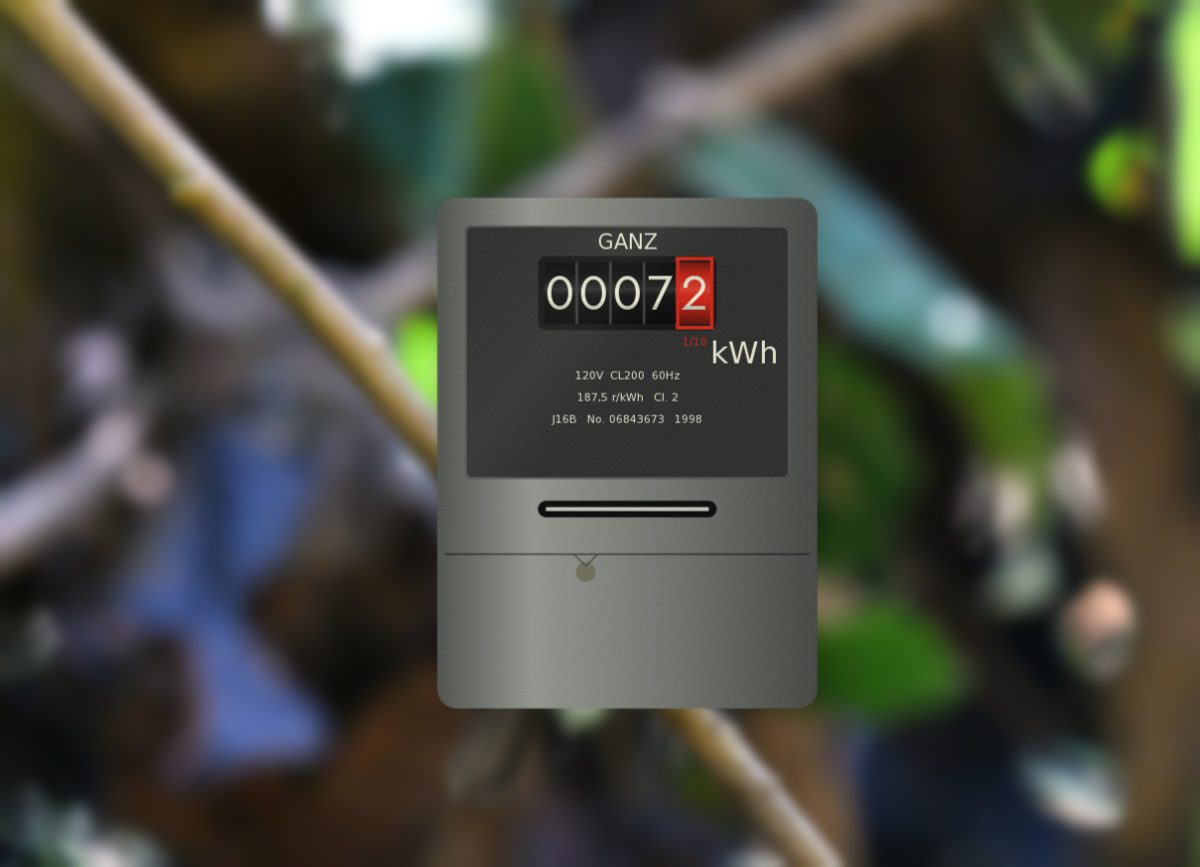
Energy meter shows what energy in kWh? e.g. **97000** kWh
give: **7.2** kWh
